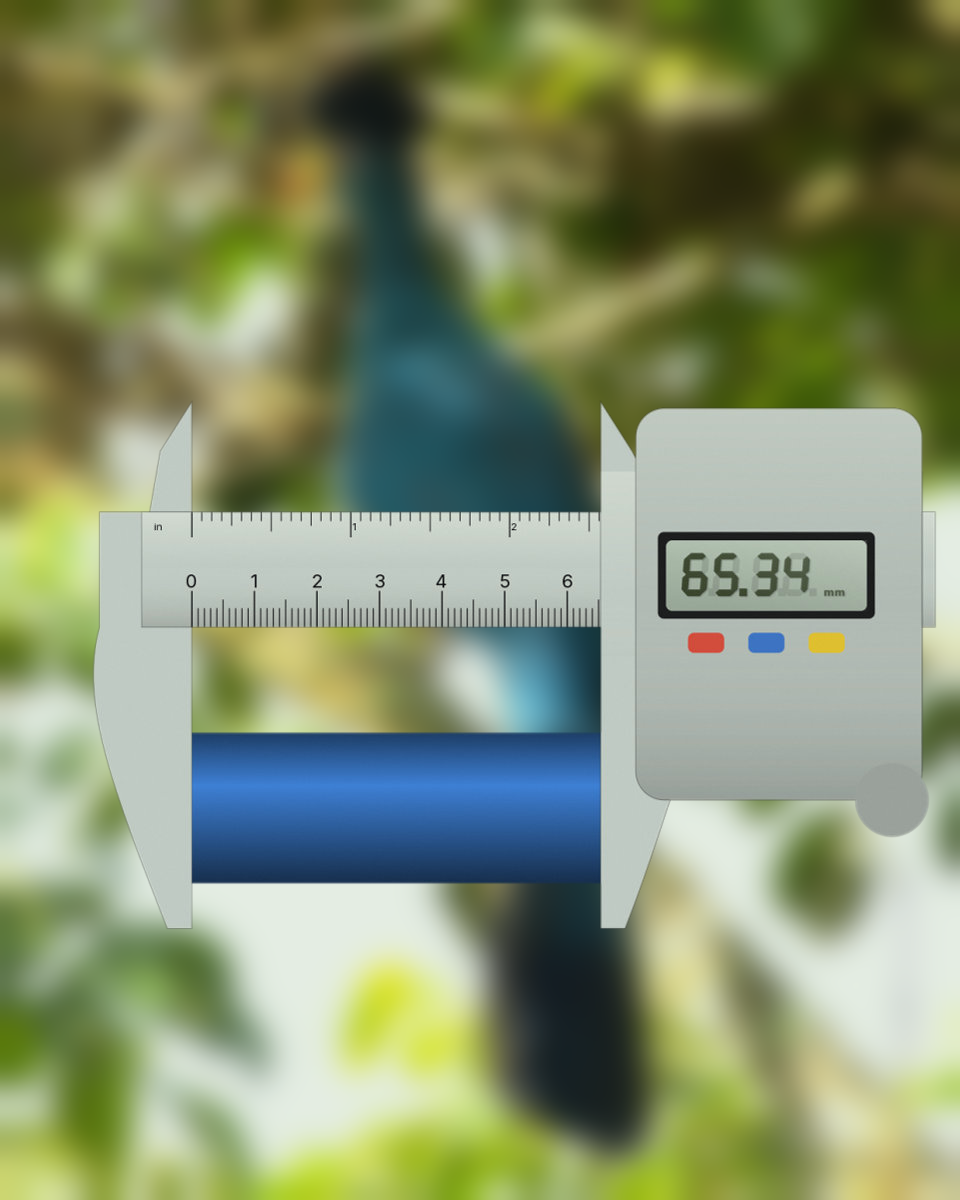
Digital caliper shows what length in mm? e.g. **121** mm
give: **65.34** mm
